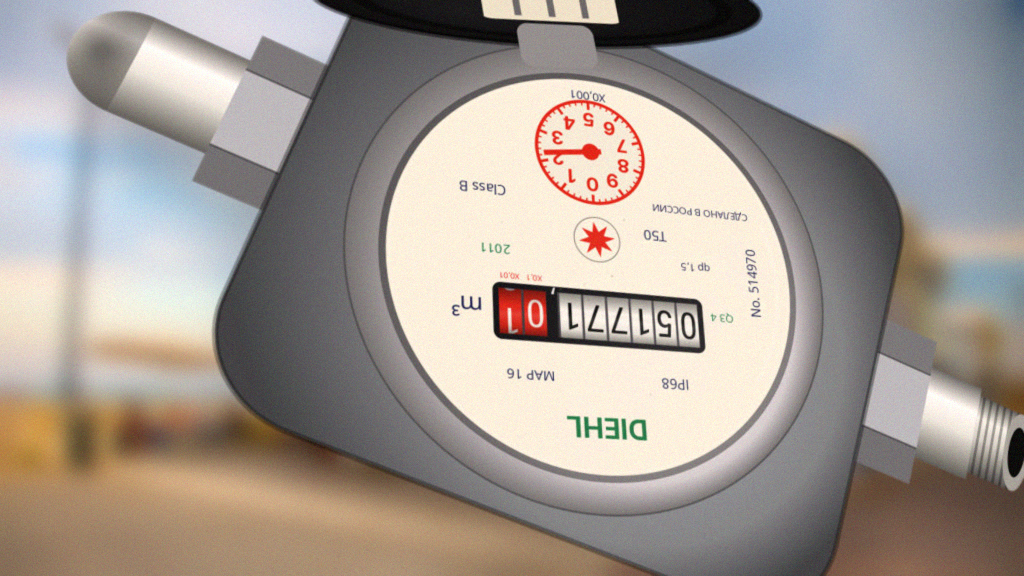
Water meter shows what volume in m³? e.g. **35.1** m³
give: **51771.012** m³
